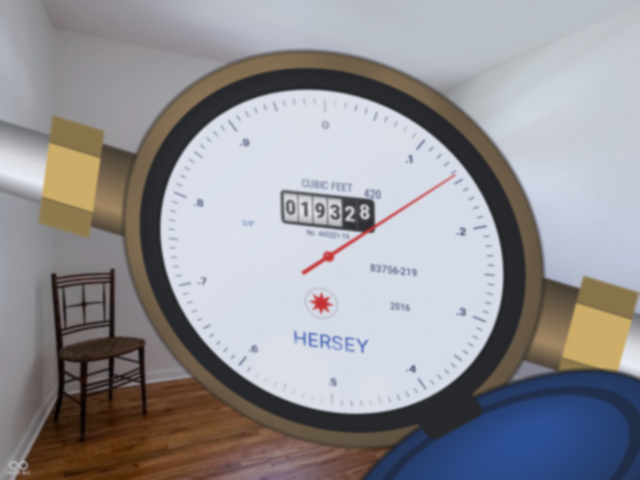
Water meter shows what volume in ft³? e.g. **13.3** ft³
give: **19328.14** ft³
